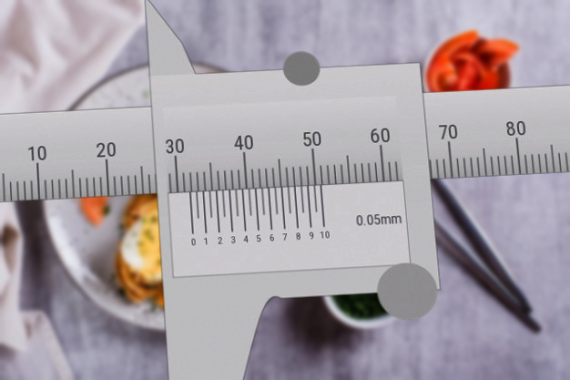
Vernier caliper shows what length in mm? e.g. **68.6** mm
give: **31.8** mm
